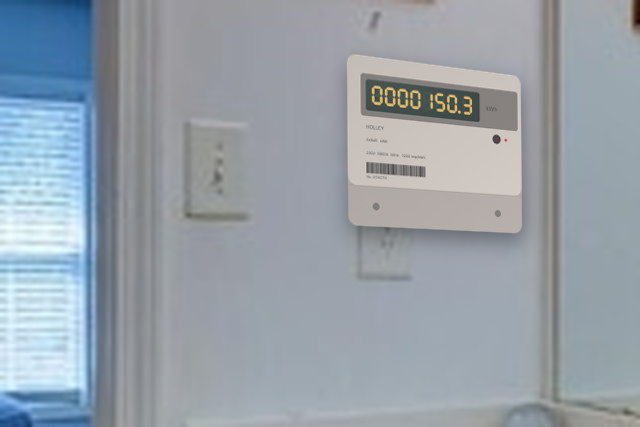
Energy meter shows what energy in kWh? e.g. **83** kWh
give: **150.3** kWh
